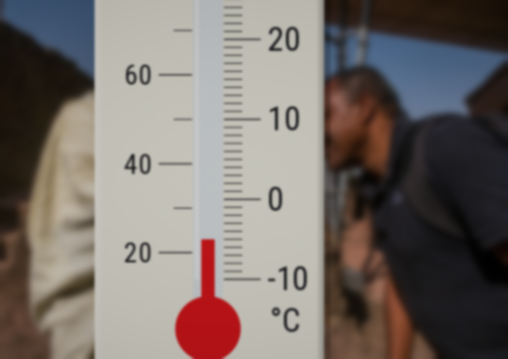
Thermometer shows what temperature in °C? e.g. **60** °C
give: **-5** °C
